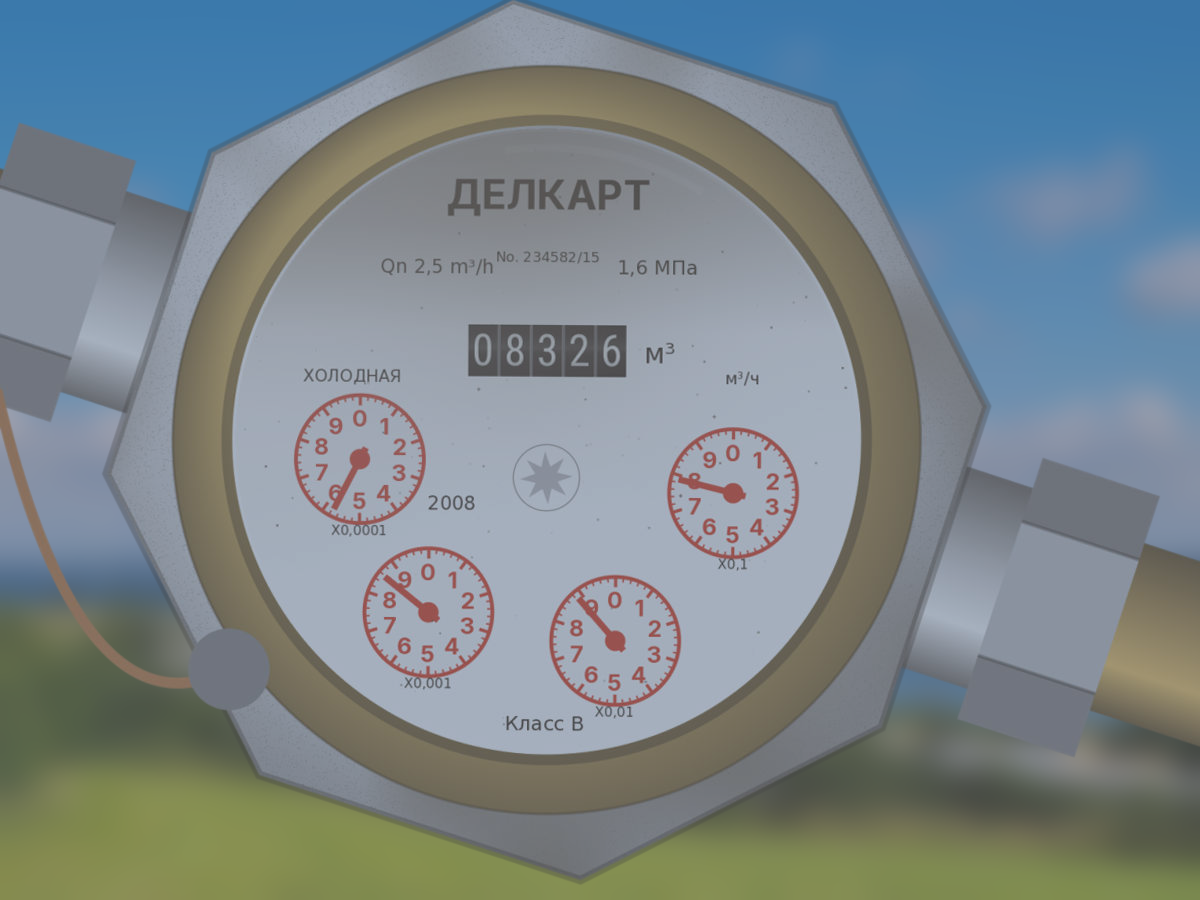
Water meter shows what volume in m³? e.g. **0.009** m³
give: **8326.7885** m³
